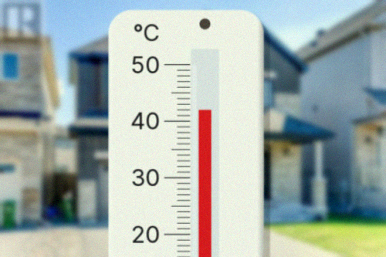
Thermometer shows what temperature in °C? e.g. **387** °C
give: **42** °C
